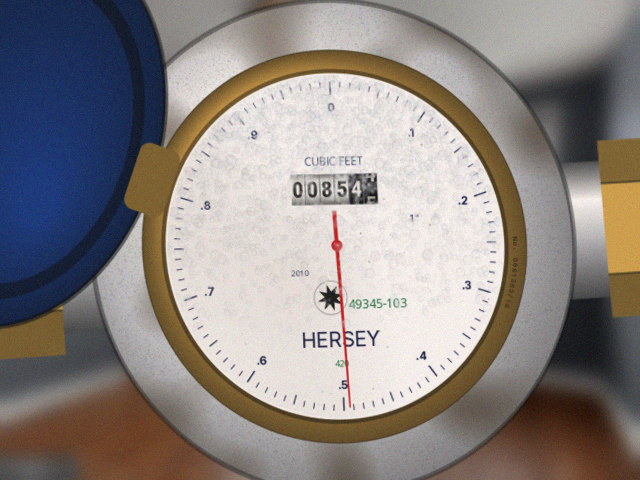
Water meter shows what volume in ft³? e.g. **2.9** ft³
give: **8544.49** ft³
